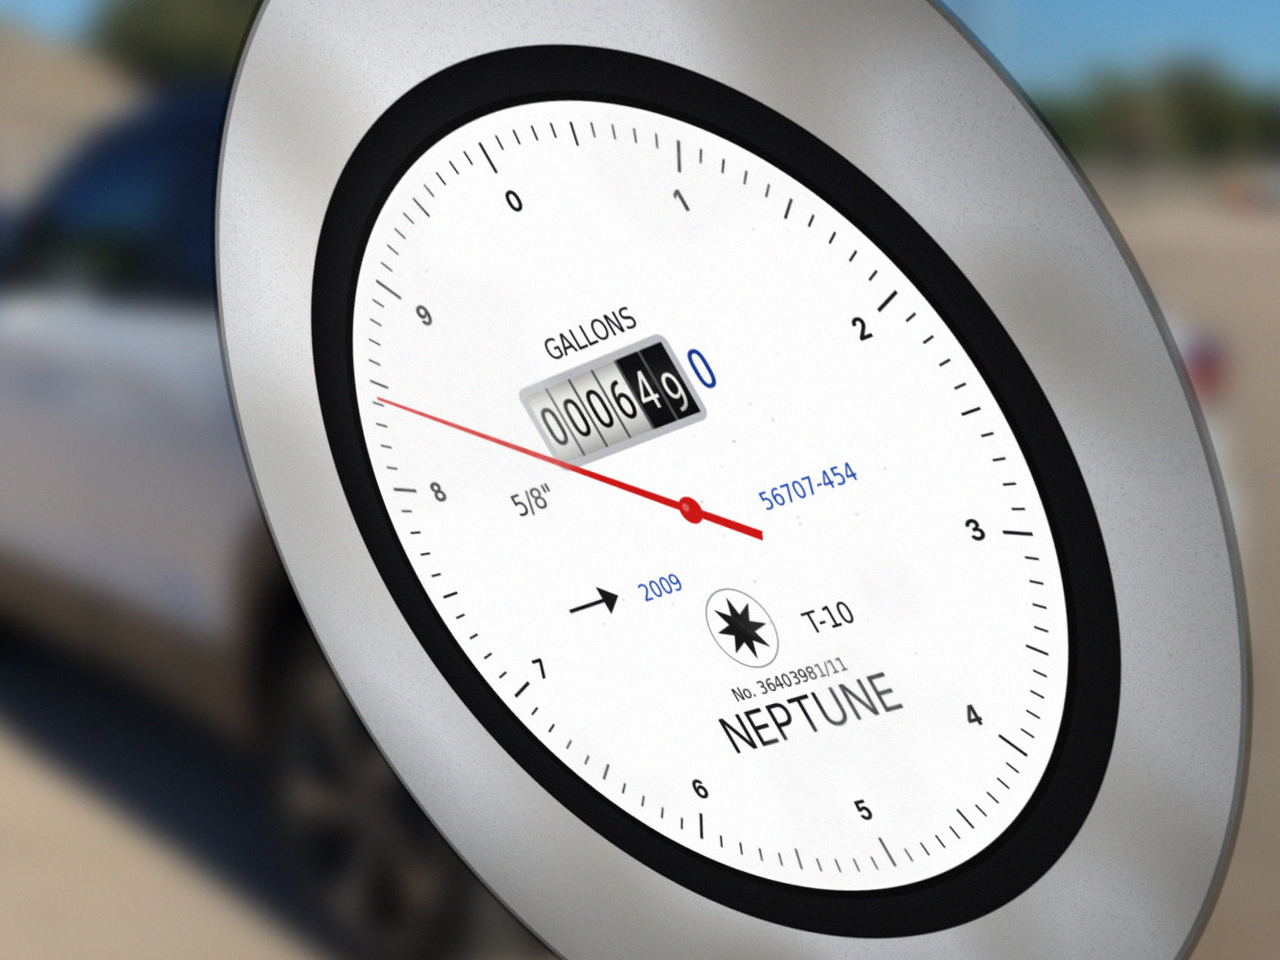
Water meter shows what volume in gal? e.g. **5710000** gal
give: **6488.4** gal
